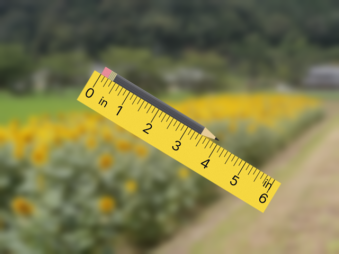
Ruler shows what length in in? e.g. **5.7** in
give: **4** in
